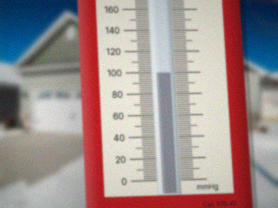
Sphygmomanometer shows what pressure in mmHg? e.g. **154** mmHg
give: **100** mmHg
